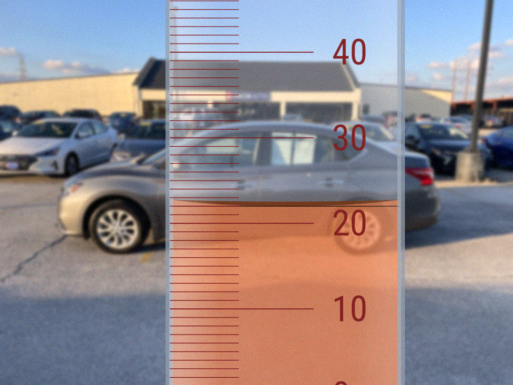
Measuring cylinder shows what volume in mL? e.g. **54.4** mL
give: **22** mL
